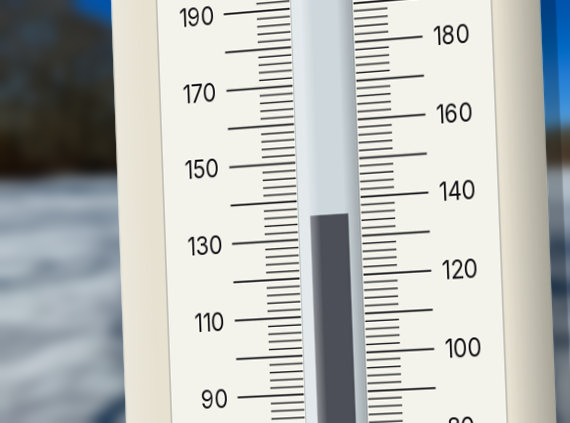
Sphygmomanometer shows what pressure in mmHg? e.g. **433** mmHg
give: **136** mmHg
